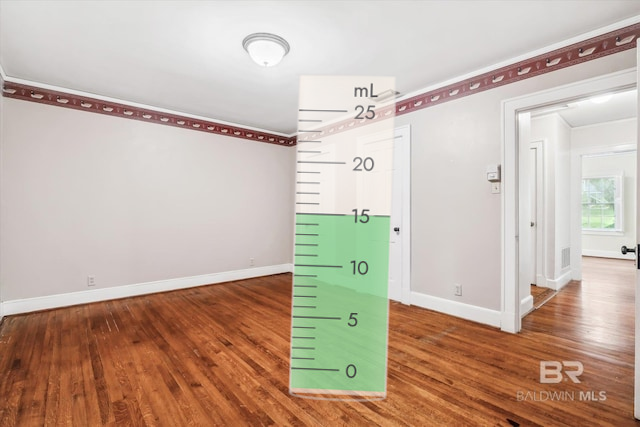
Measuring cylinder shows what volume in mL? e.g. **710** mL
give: **15** mL
